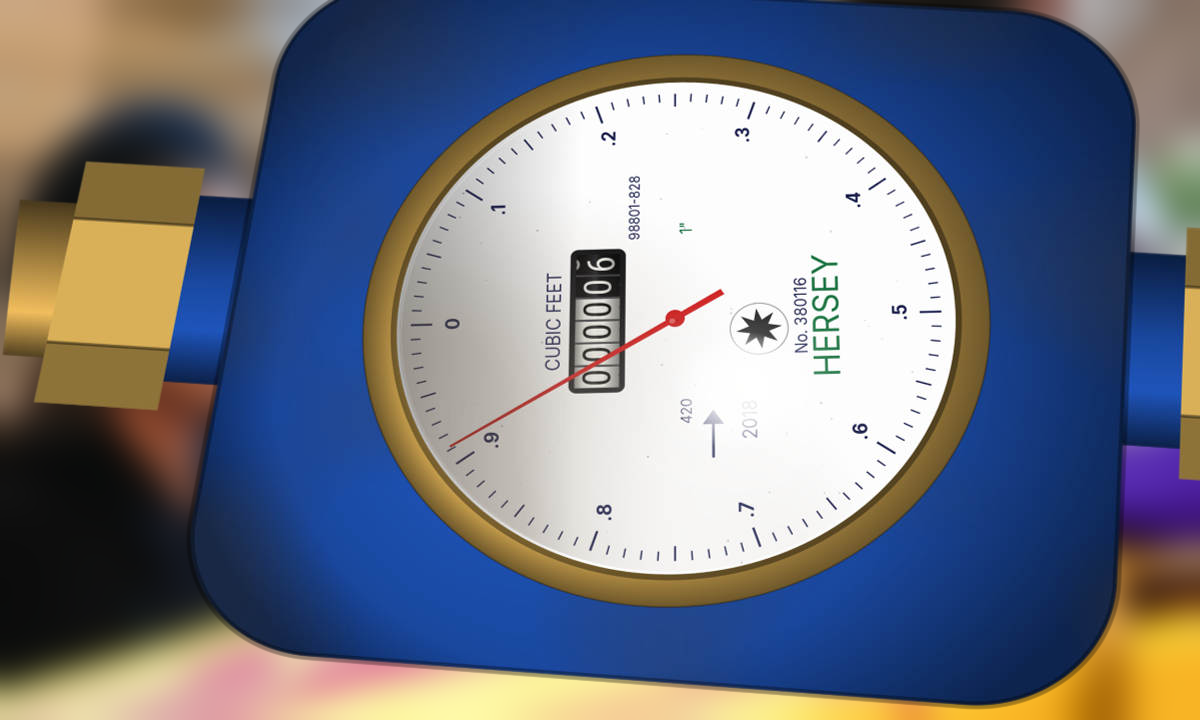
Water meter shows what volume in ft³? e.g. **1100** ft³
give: **5.91** ft³
